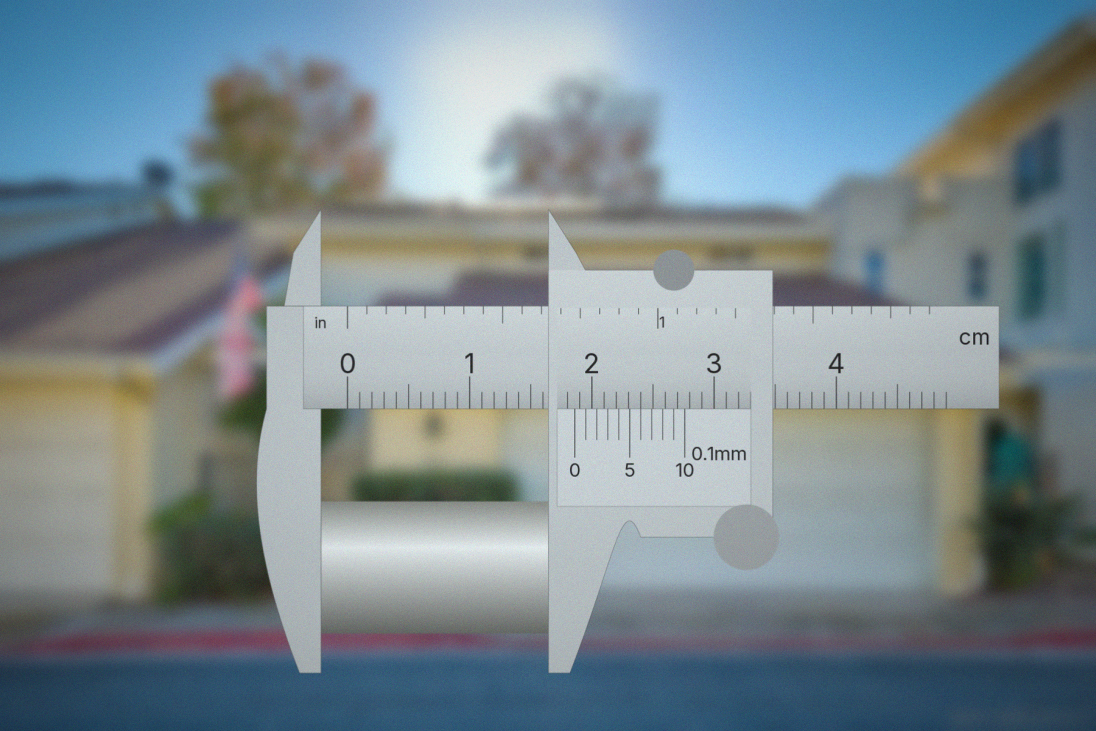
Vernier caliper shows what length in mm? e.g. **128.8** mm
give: **18.6** mm
